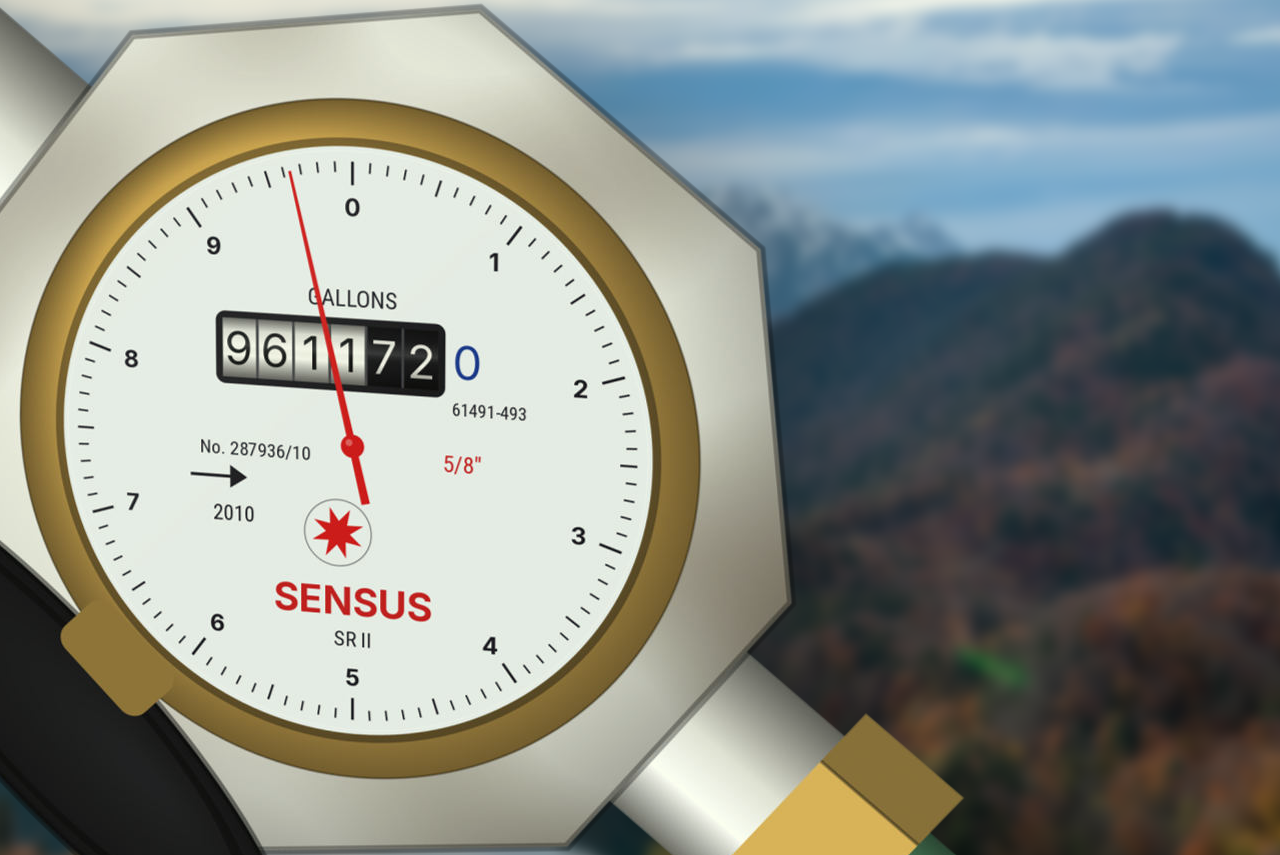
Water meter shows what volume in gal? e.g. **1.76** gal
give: **9611719.6** gal
